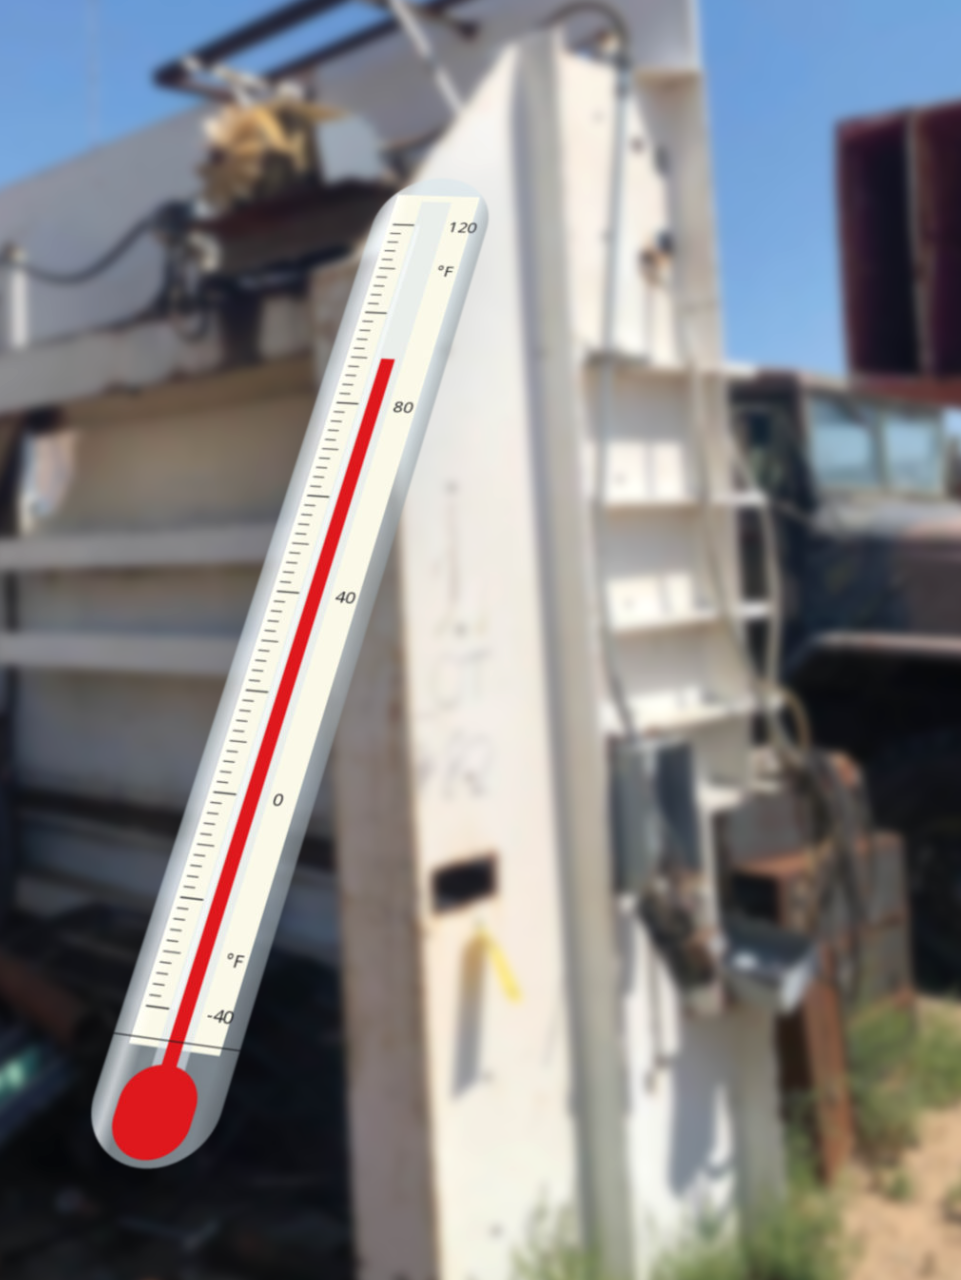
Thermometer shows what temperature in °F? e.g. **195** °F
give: **90** °F
